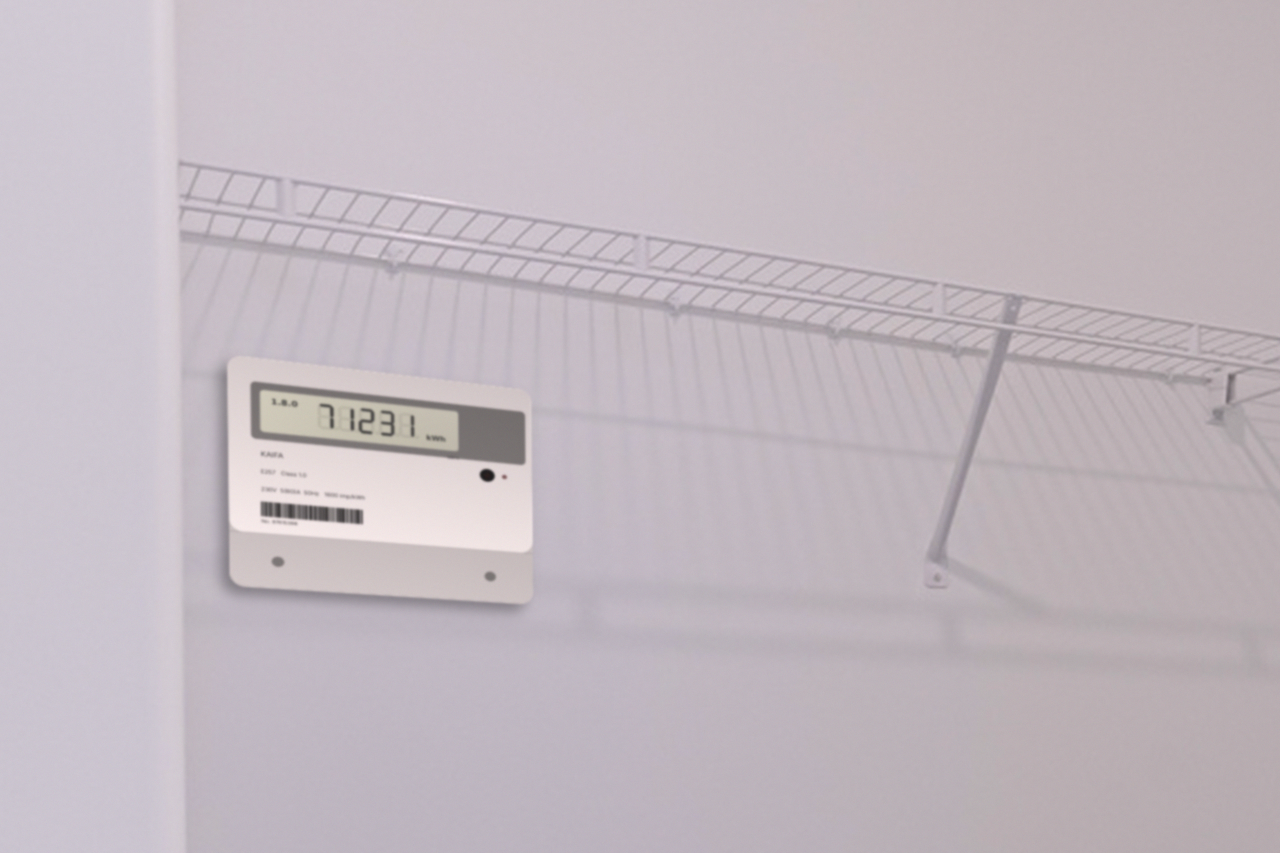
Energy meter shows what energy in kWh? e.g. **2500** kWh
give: **71231** kWh
